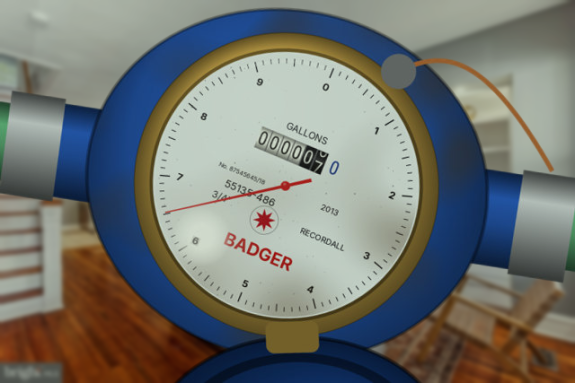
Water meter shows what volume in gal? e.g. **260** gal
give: **66.5** gal
